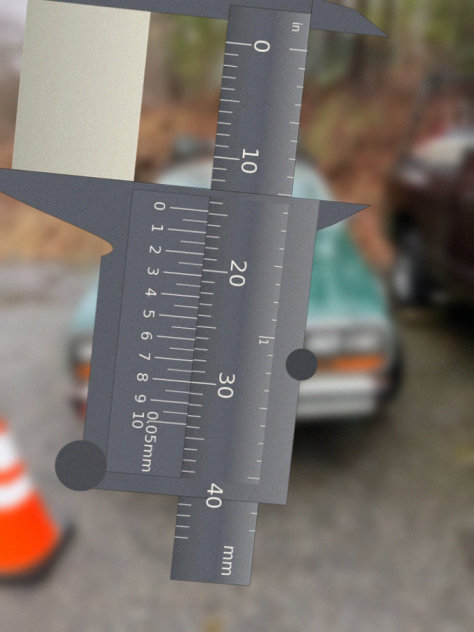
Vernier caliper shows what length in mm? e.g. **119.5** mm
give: **14.8** mm
